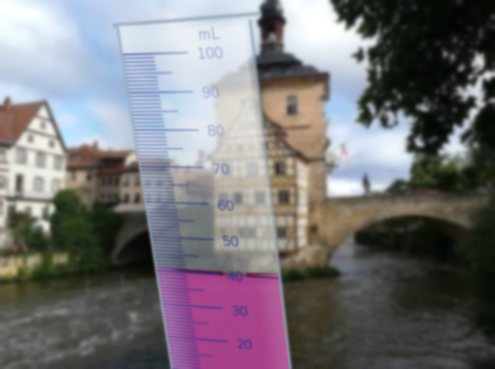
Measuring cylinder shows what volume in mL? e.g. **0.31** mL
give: **40** mL
